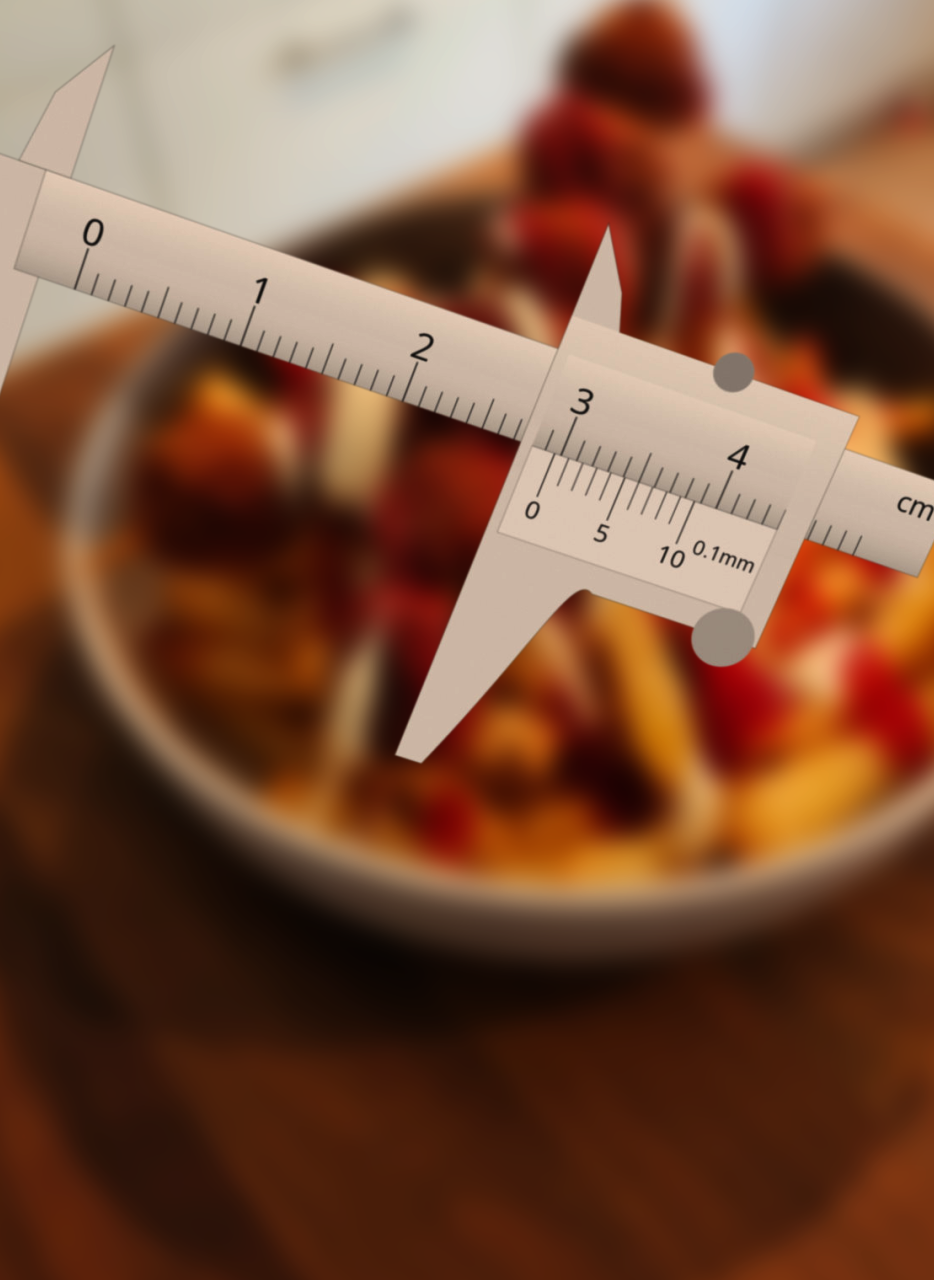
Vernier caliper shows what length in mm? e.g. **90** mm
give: **29.6** mm
